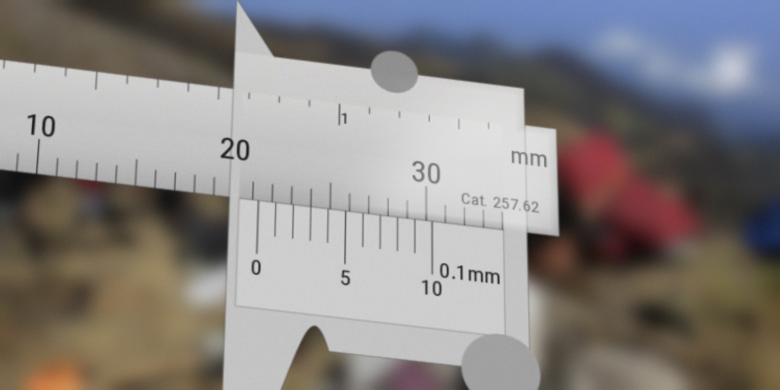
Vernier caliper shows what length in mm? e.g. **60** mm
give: **21.3** mm
